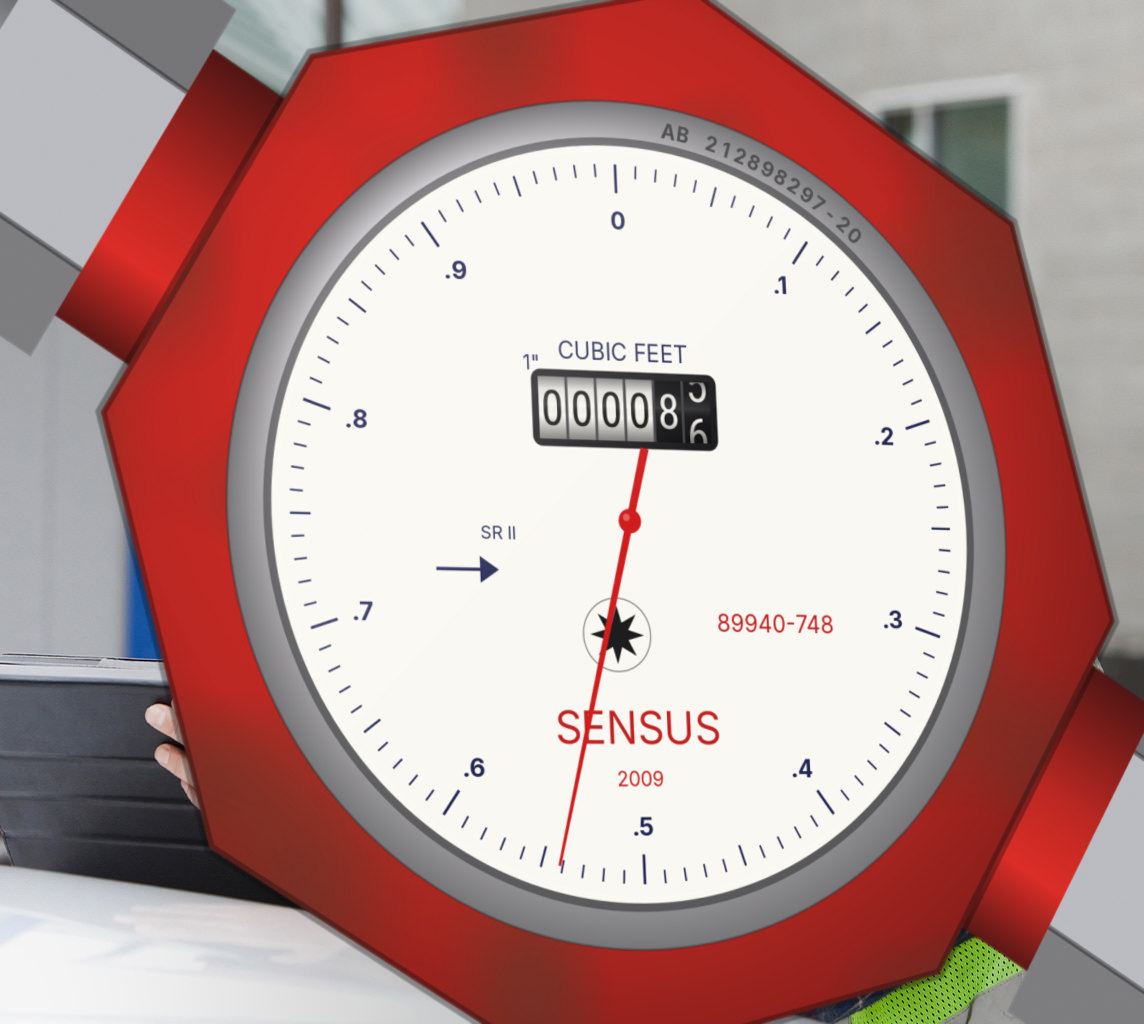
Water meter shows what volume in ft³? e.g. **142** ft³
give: **85.54** ft³
